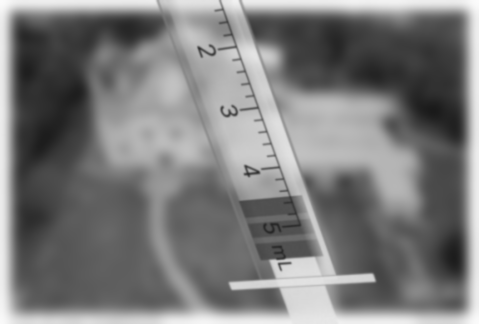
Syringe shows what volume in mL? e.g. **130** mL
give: **4.5** mL
